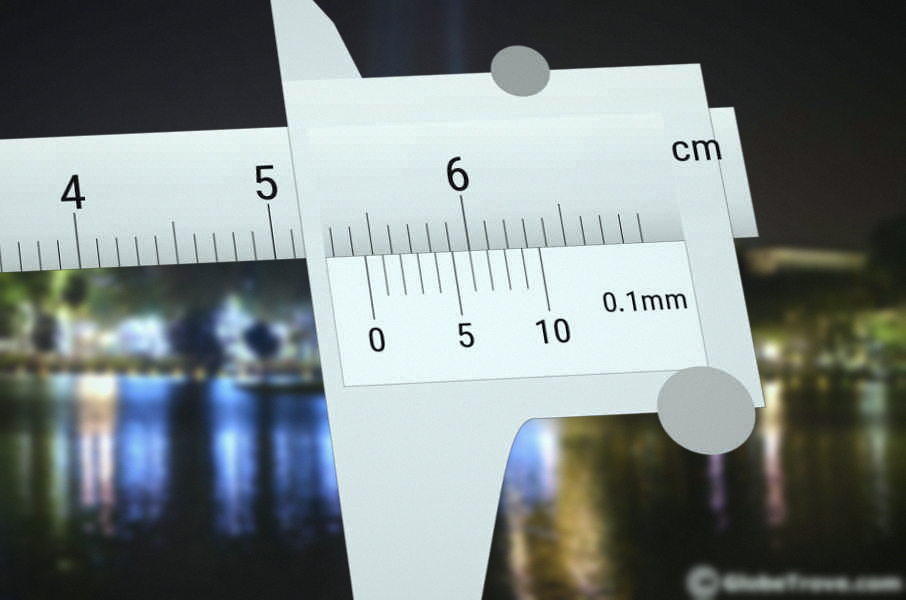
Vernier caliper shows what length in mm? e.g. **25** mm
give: **54.6** mm
